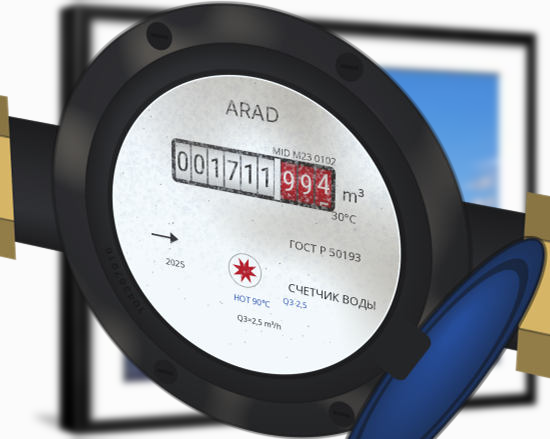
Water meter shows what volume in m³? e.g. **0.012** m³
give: **1711.994** m³
